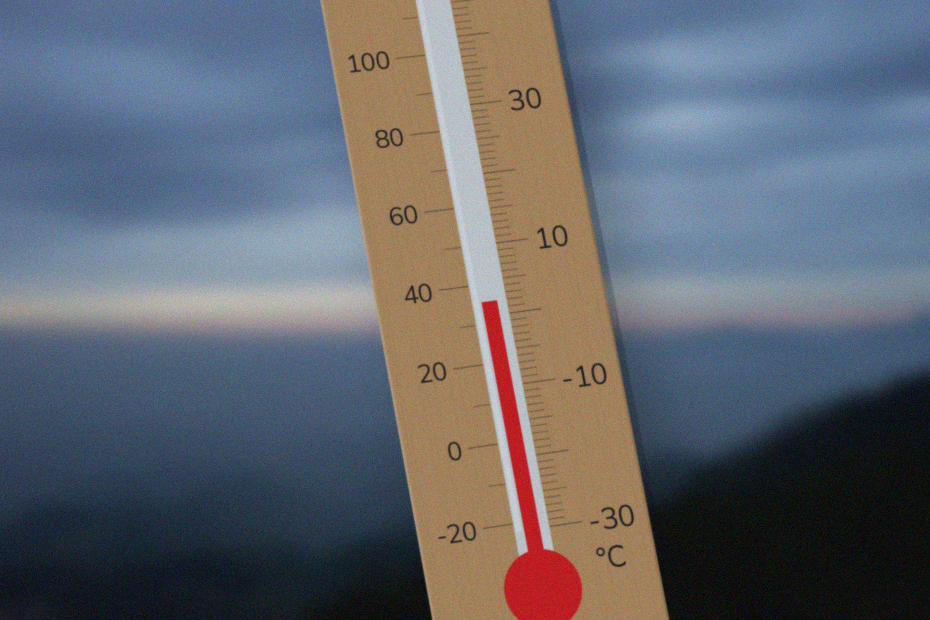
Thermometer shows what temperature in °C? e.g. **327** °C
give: **2** °C
